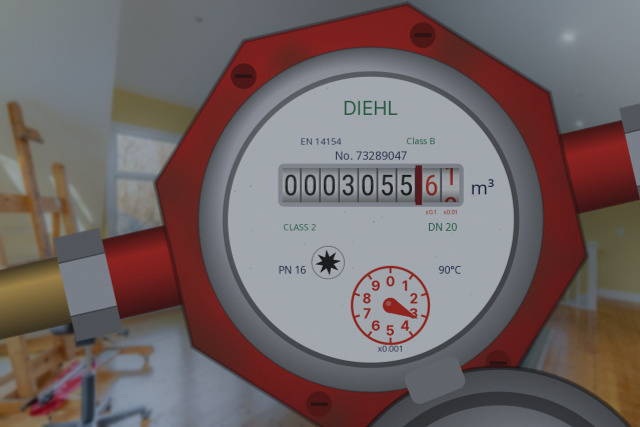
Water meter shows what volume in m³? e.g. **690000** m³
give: **3055.613** m³
